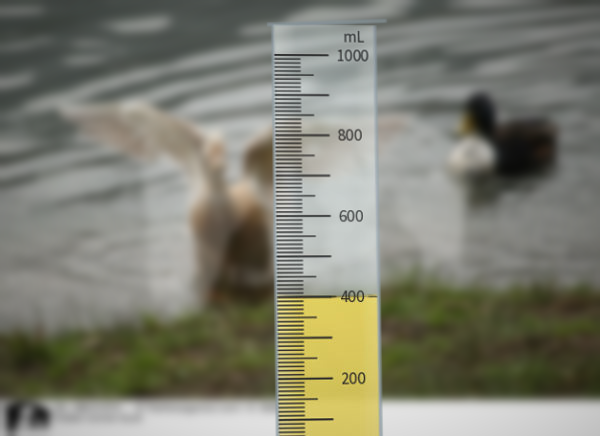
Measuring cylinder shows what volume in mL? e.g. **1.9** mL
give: **400** mL
